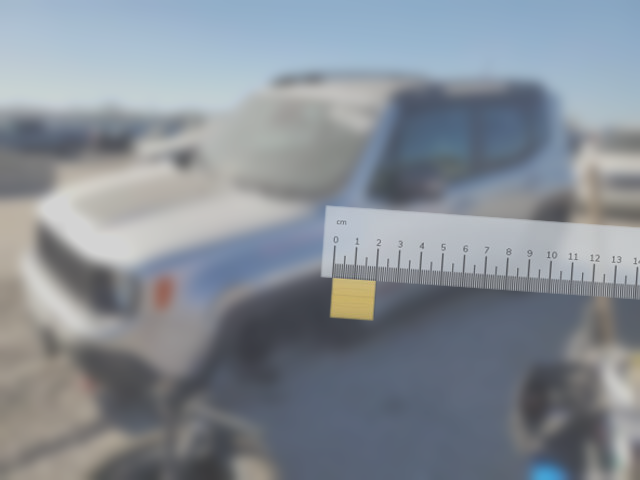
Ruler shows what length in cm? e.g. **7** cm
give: **2** cm
